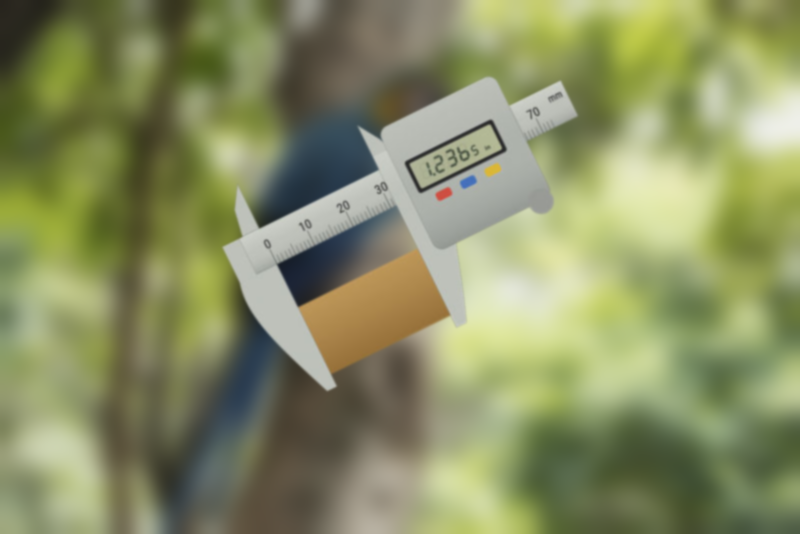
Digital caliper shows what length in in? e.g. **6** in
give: **1.2365** in
